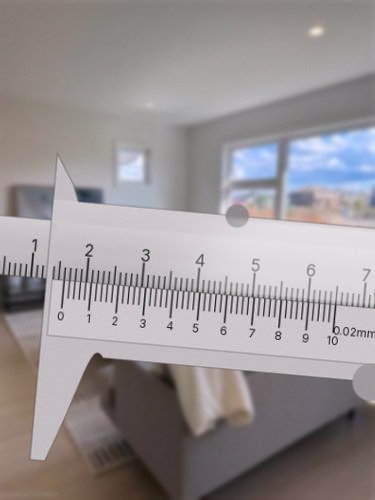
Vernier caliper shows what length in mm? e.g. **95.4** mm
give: **16.0** mm
